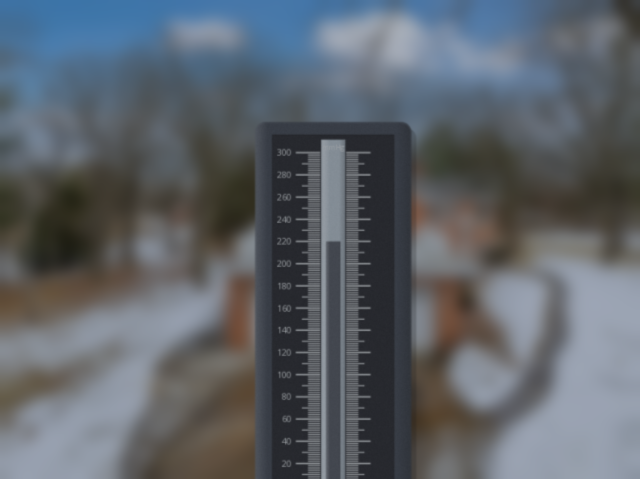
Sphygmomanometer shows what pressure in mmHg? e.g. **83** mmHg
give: **220** mmHg
